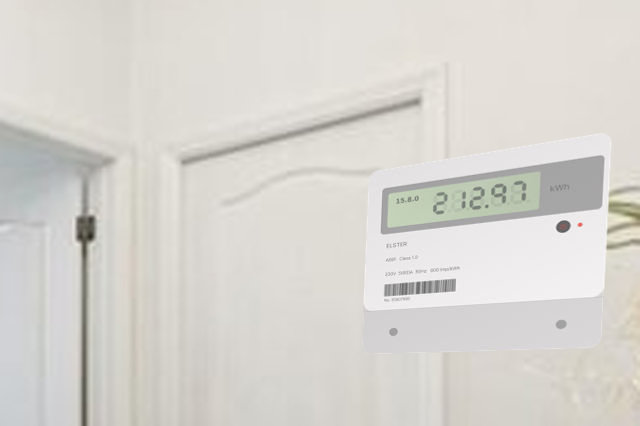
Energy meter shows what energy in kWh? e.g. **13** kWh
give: **212.97** kWh
